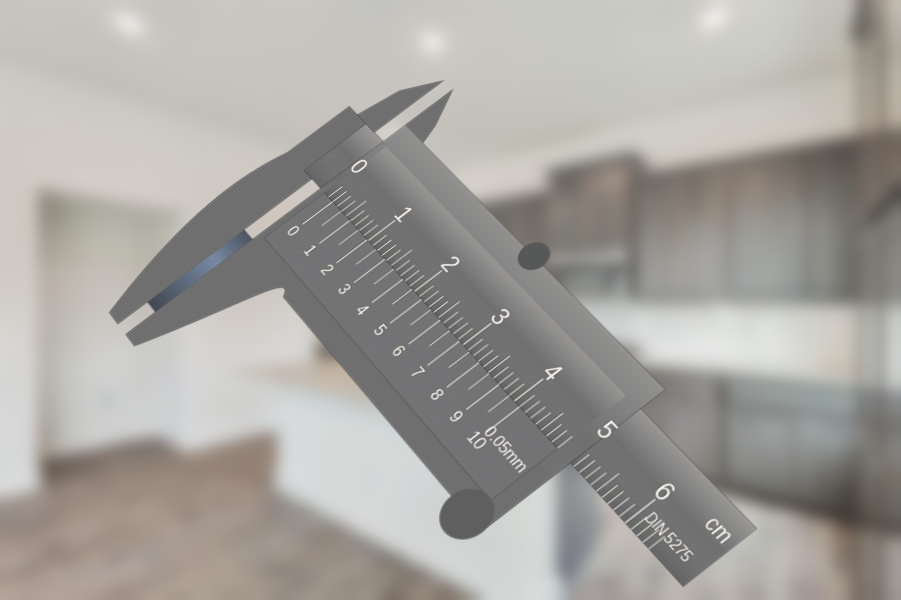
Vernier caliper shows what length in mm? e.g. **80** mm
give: **2.0** mm
